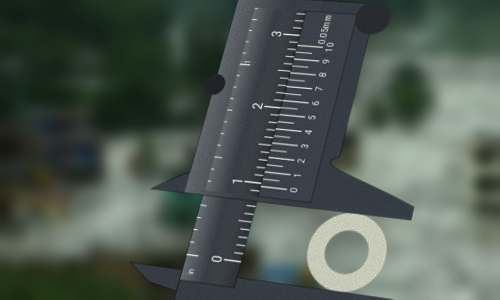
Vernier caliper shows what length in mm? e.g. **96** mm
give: **9.6** mm
